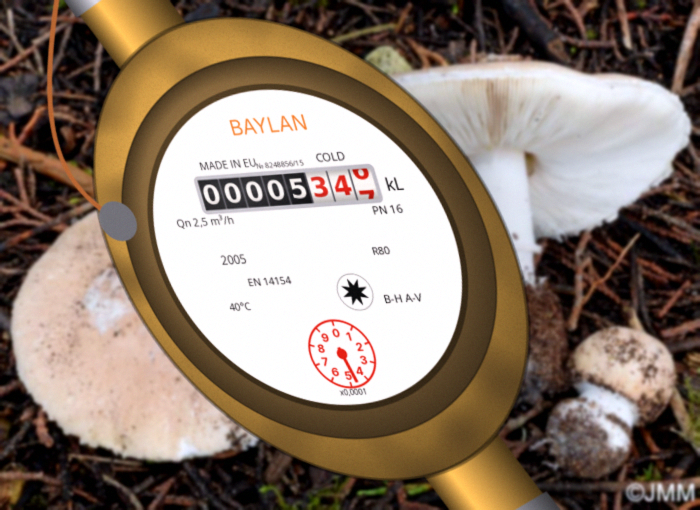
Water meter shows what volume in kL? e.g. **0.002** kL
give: **5.3464** kL
